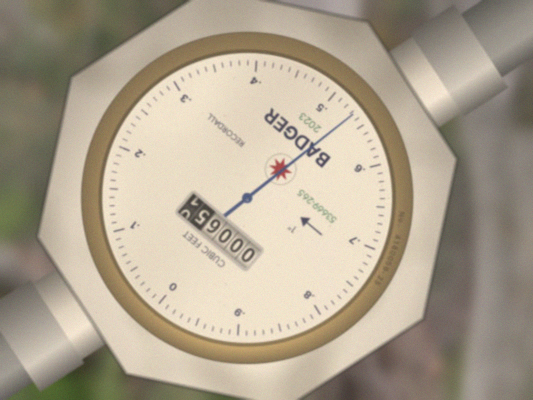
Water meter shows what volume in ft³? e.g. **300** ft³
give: **650.53** ft³
